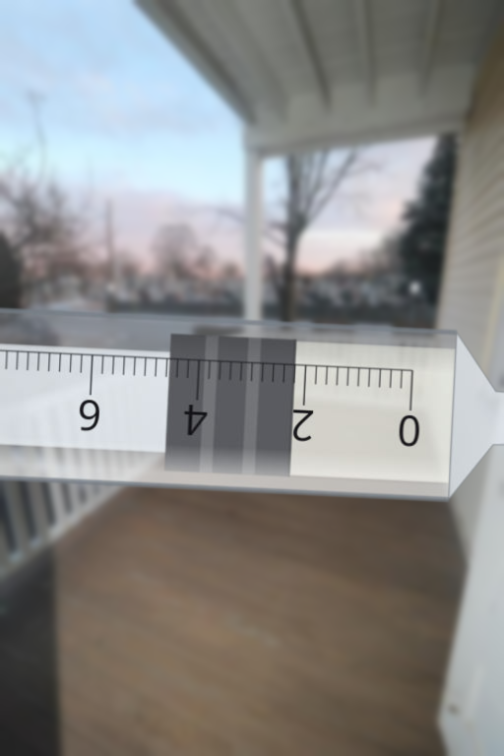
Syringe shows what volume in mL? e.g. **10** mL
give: **2.2** mL
